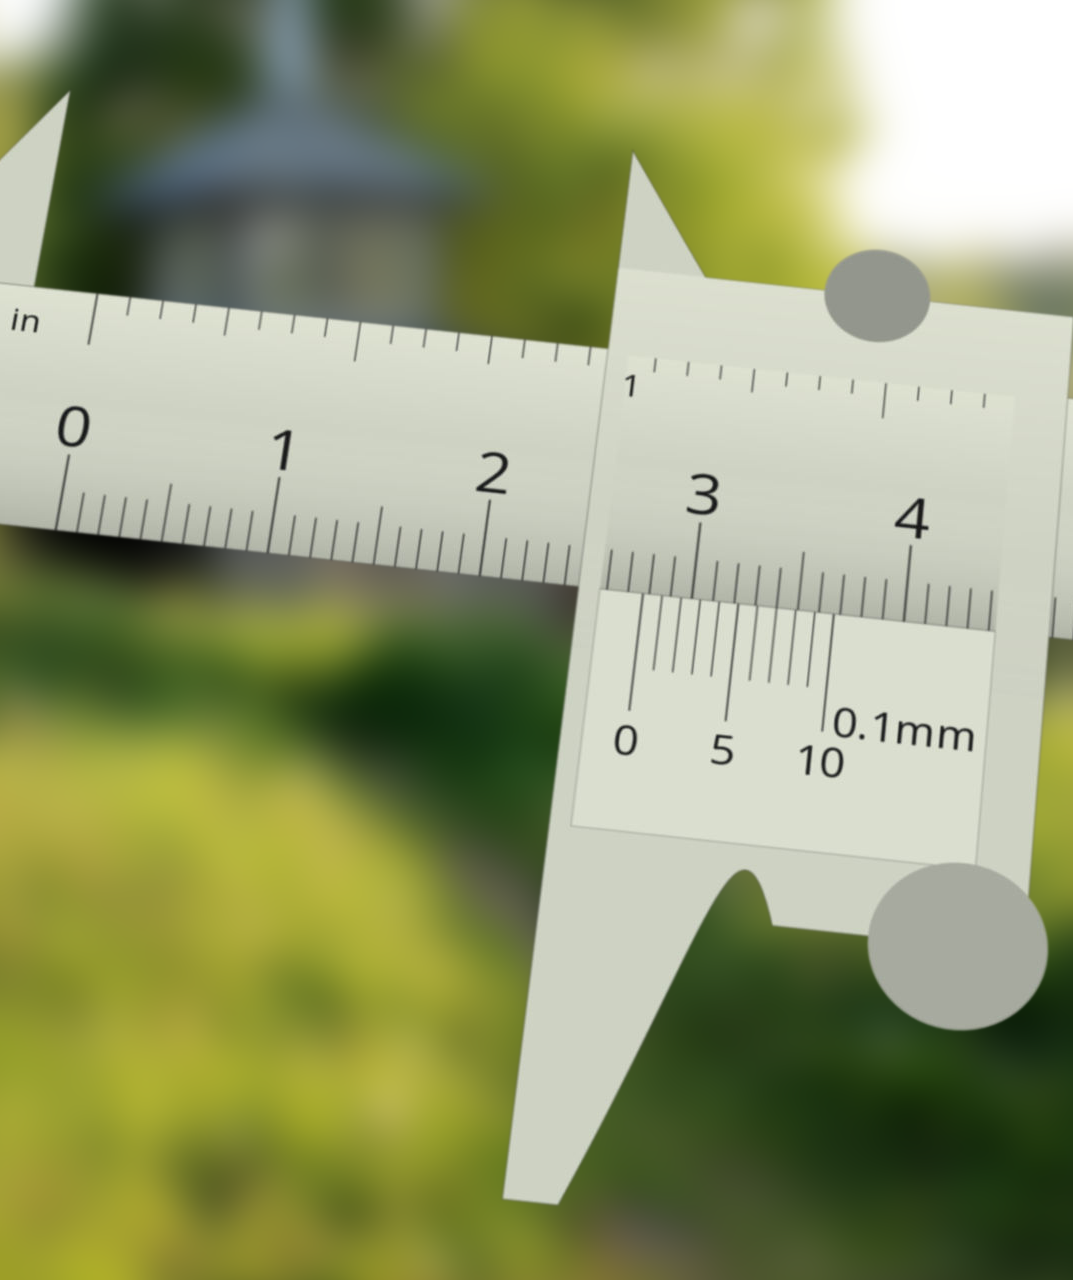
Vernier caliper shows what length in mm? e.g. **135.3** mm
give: **27.7** mm
